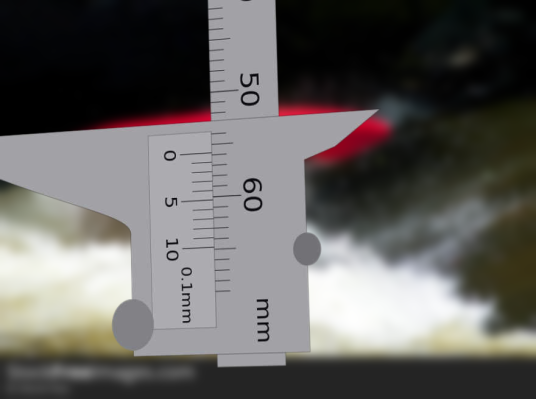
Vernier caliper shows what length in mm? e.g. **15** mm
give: **55.8** mm
